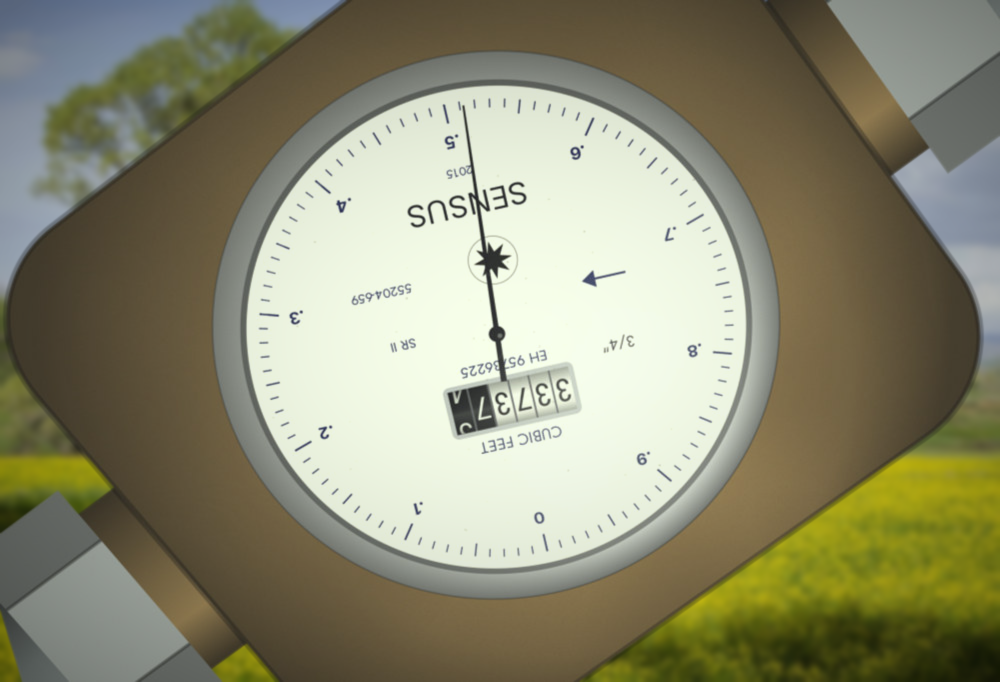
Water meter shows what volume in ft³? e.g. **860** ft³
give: **337373.51** ft³
